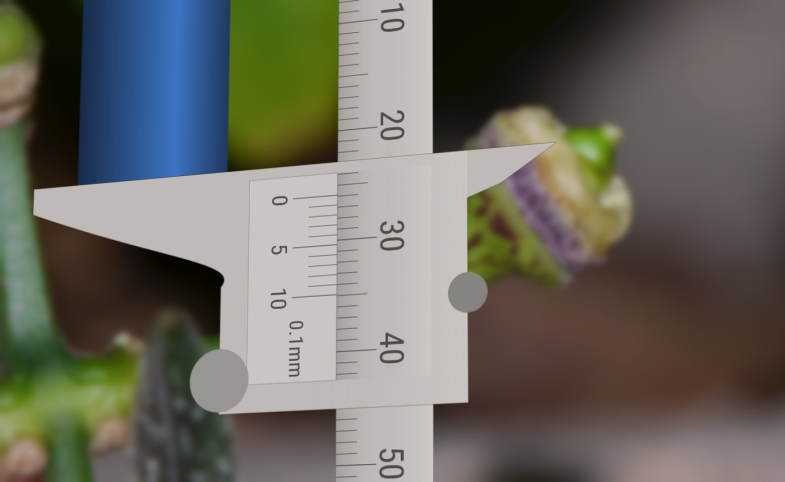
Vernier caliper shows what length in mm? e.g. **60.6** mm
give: **25.9** mm
